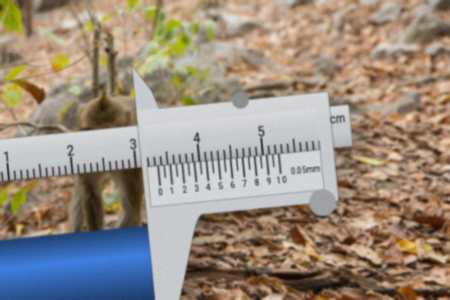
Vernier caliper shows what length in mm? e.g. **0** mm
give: **33.5** mm
